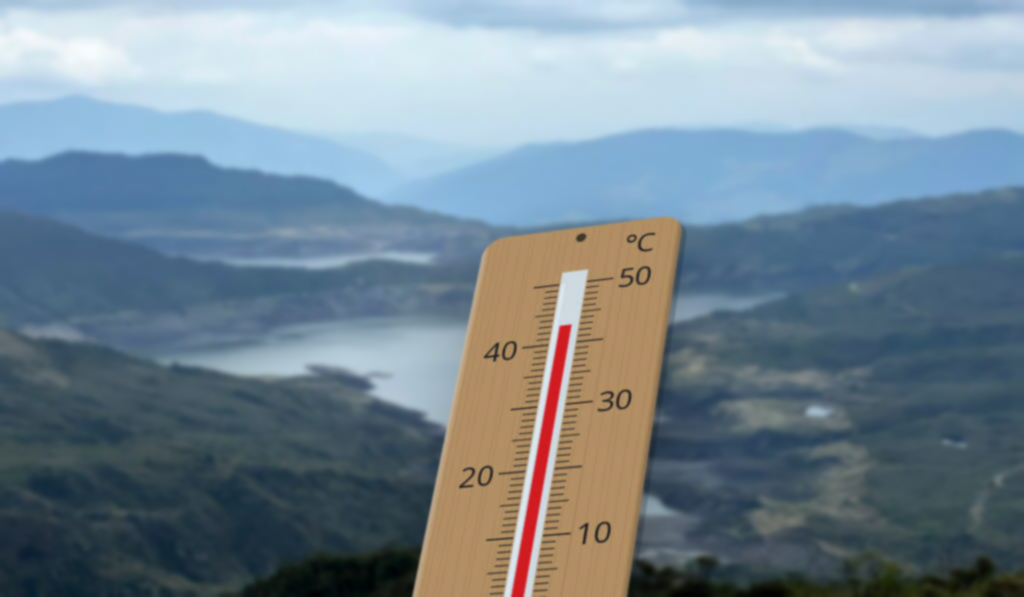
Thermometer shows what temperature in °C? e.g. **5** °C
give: **43** °C
